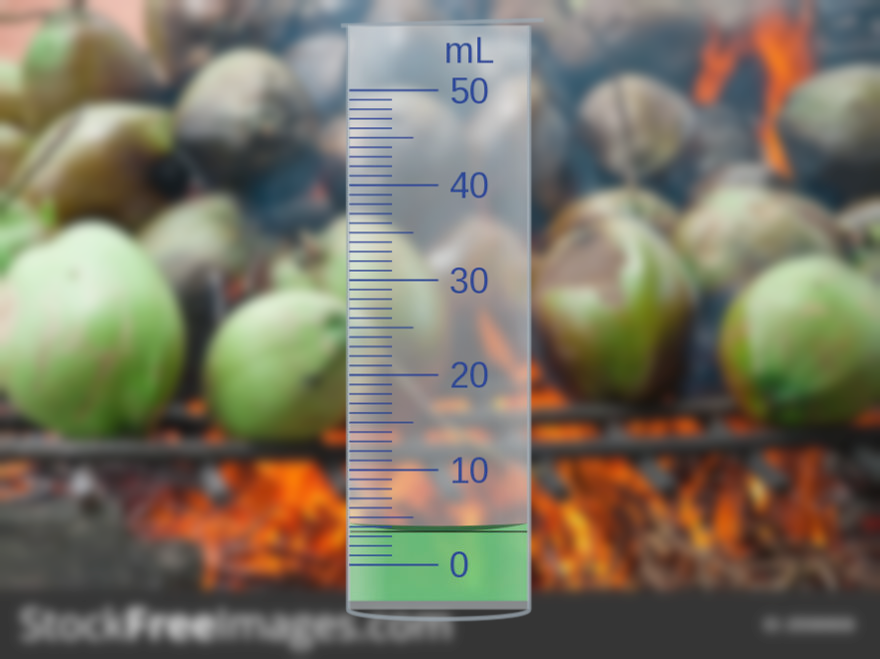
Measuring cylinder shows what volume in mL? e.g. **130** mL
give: **3.5** mL
